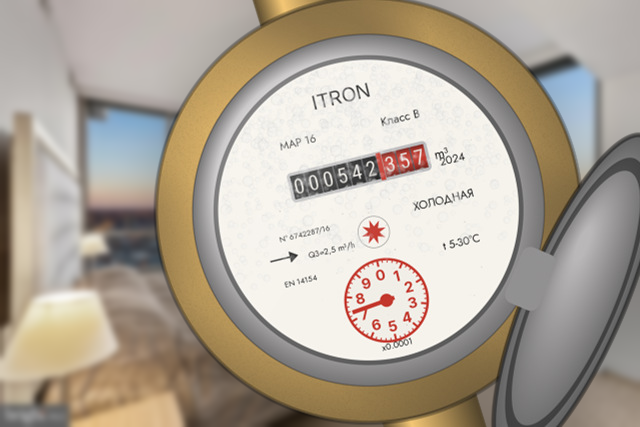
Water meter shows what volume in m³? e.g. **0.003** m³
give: **542.3577** m³
